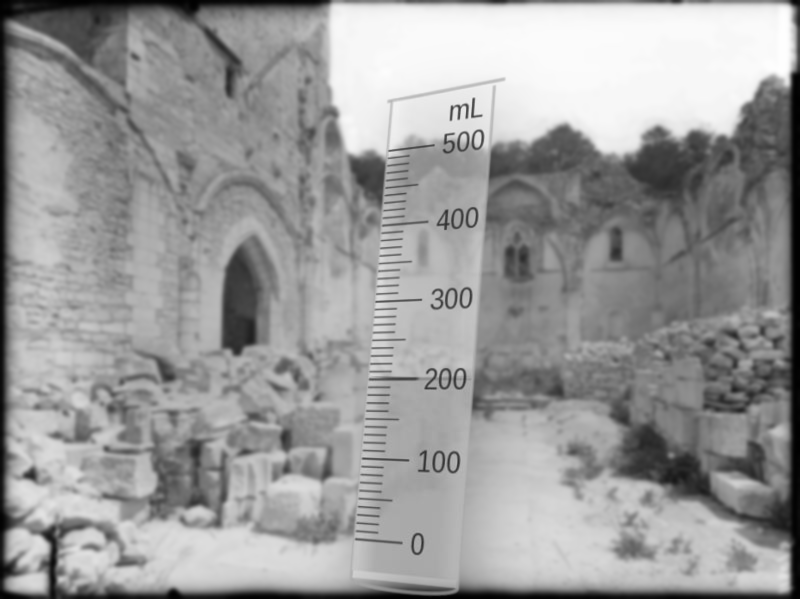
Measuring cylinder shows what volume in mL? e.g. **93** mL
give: **200** mL
